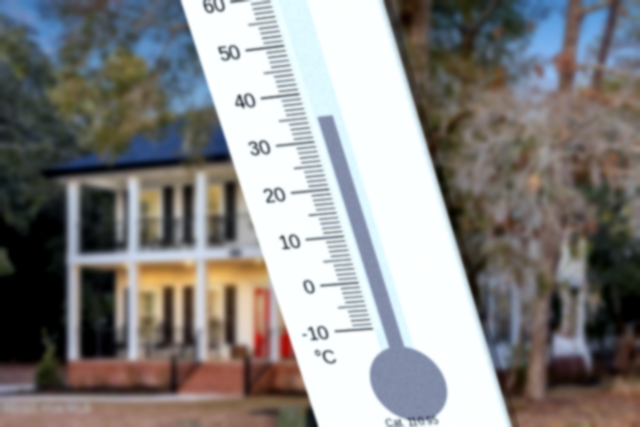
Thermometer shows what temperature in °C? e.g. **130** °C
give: **35** °C
